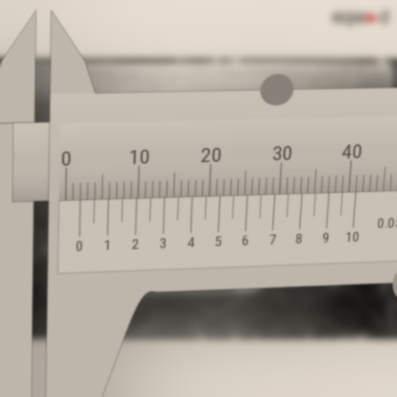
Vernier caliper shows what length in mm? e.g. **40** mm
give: **2.0** mm
